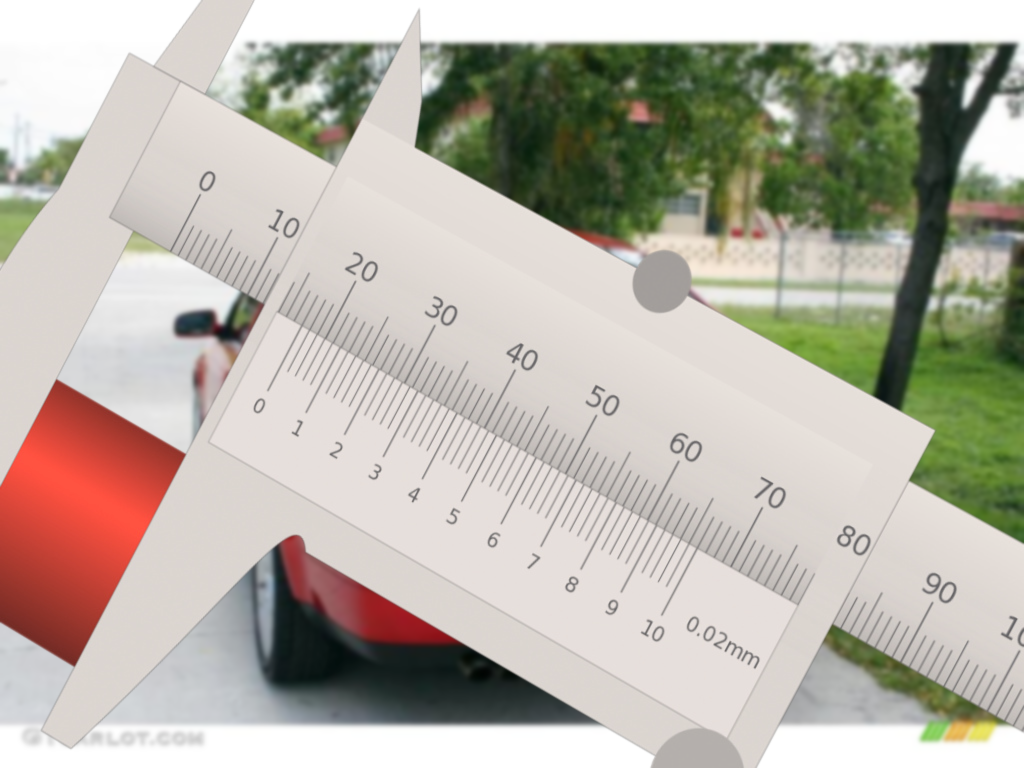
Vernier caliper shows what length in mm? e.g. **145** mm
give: **17.0** mm
